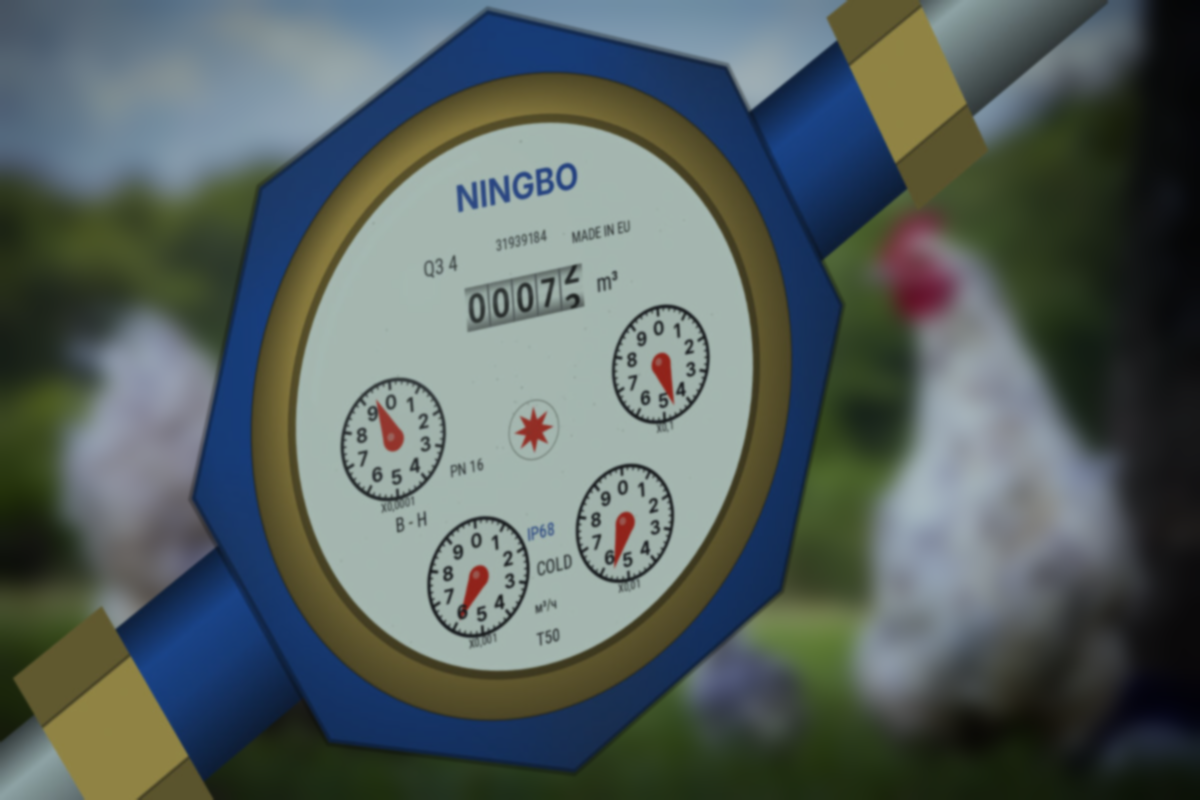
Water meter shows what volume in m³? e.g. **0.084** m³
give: **72.4559** m³
